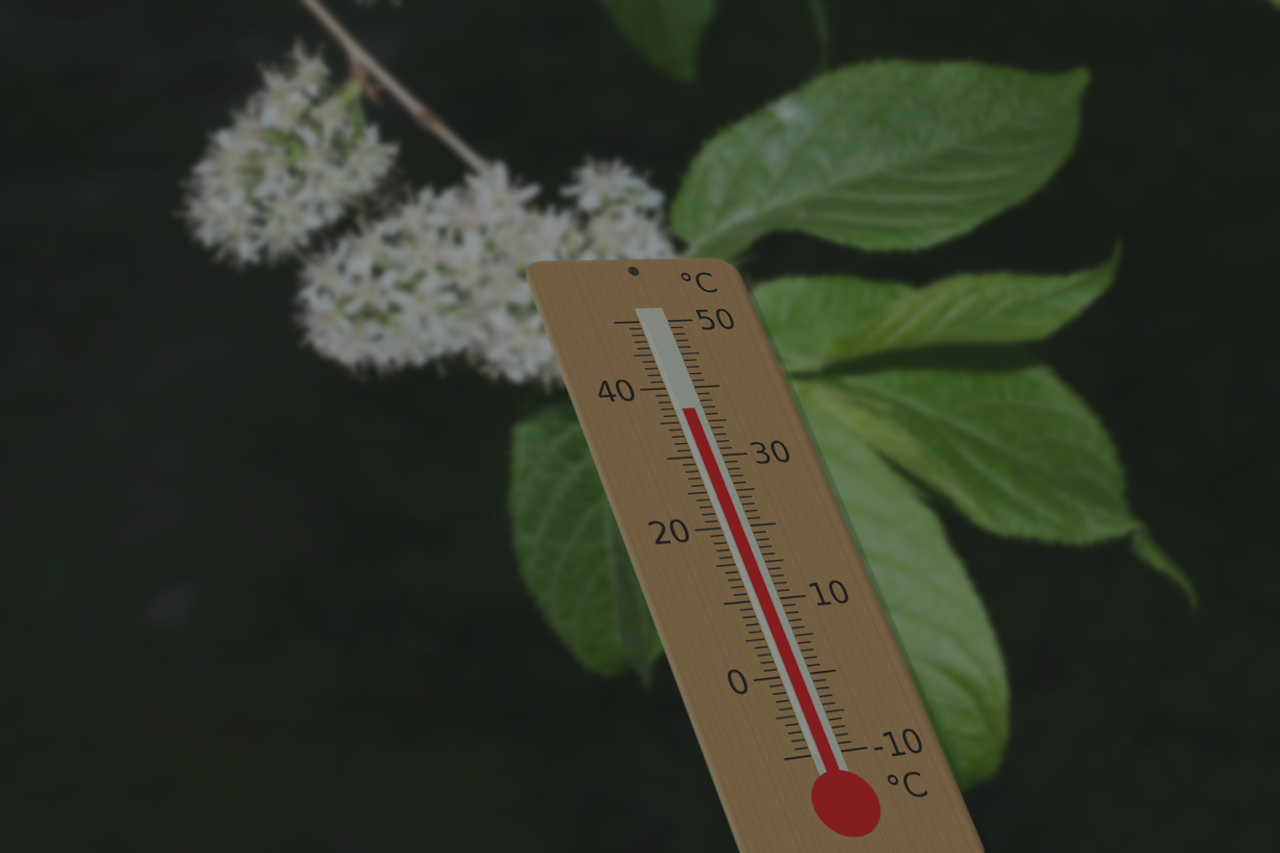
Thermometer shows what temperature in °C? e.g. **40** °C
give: **37** °C
